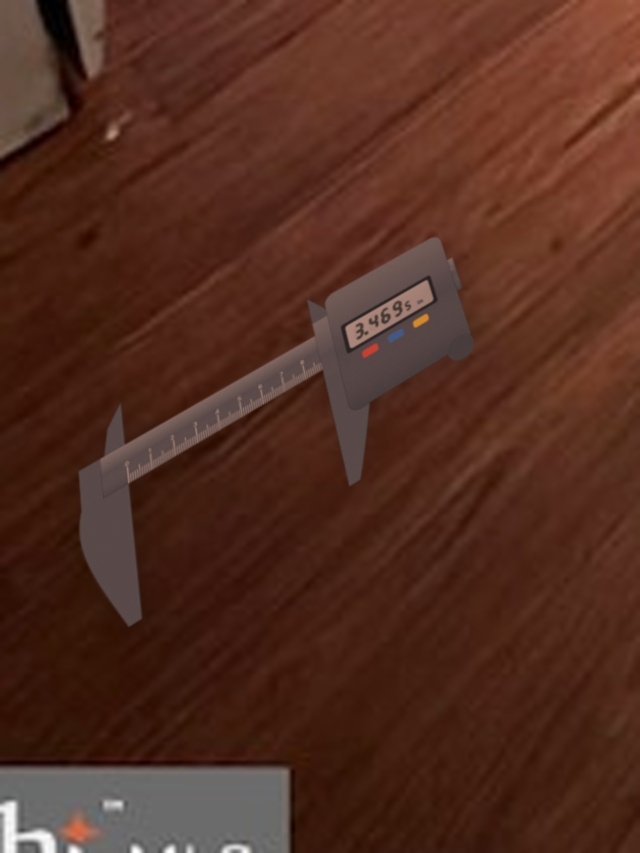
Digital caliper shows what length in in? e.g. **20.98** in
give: **3.4695** in
